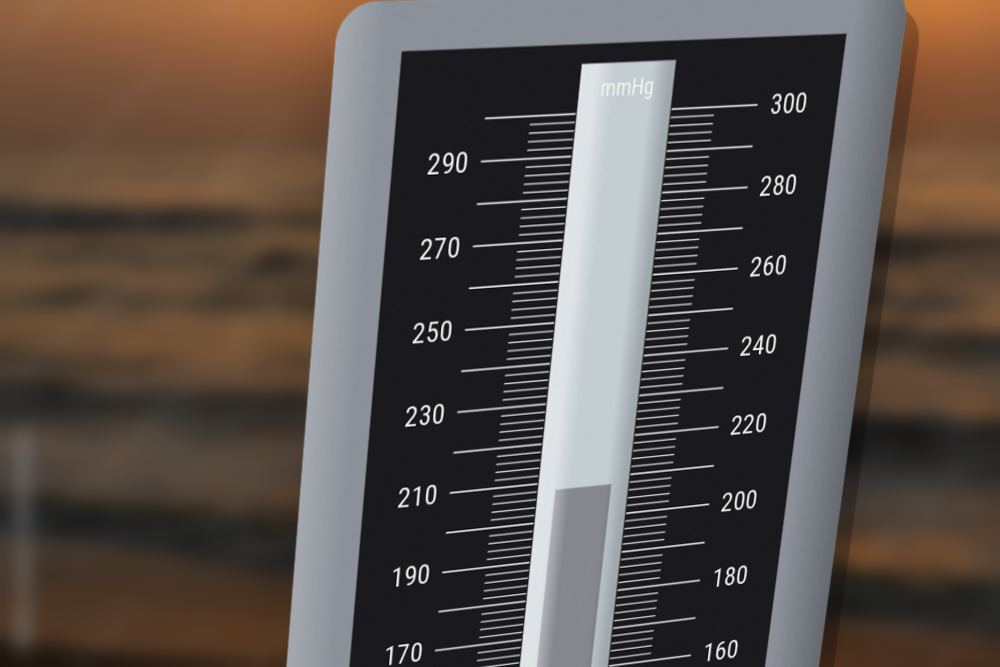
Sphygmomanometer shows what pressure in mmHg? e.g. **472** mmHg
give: **208** mmHg
